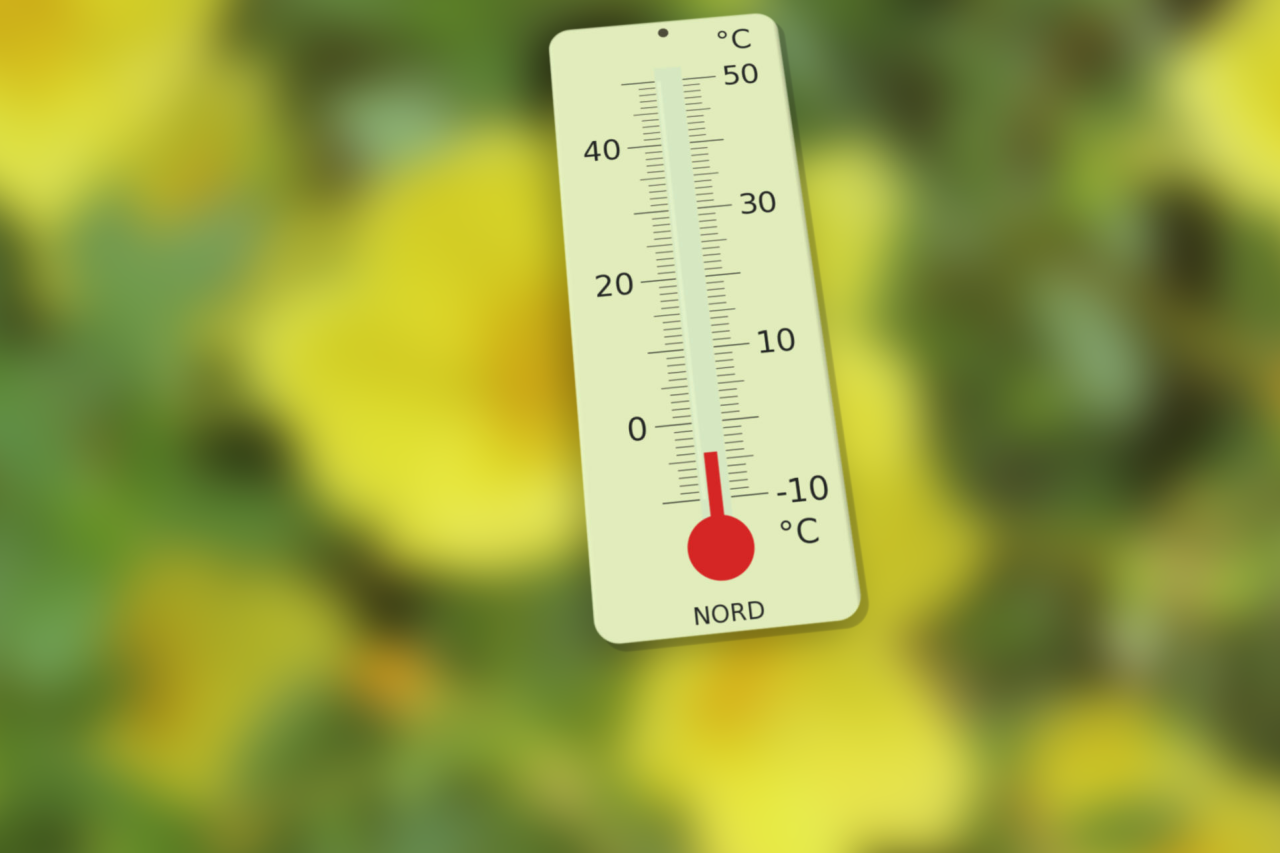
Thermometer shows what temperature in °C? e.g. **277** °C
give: **-4** °C
